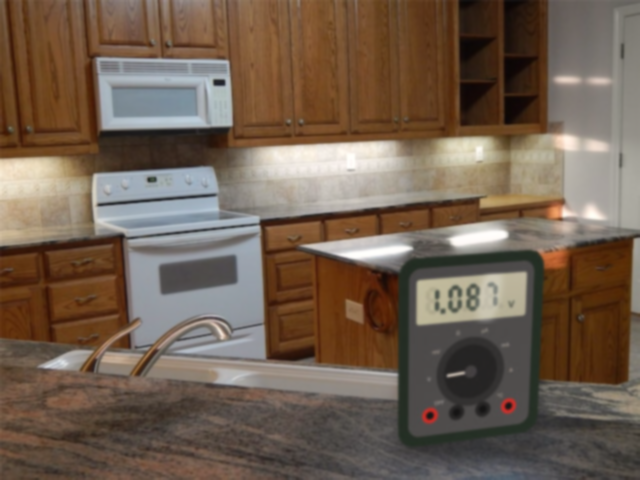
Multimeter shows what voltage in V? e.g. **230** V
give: **1.087** V
